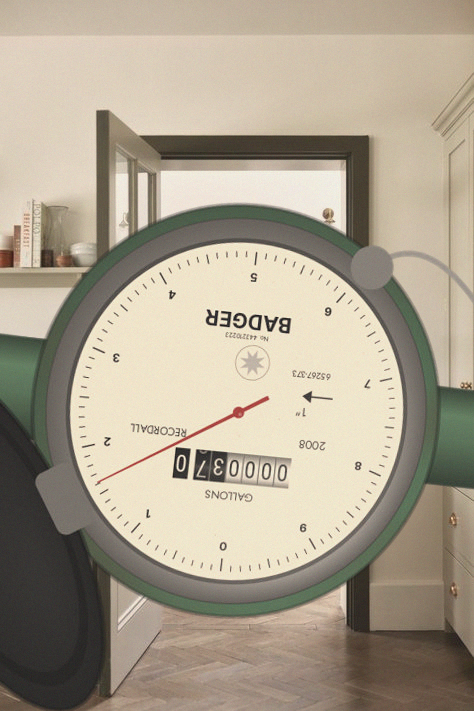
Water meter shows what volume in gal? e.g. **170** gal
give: **371.6** gal
